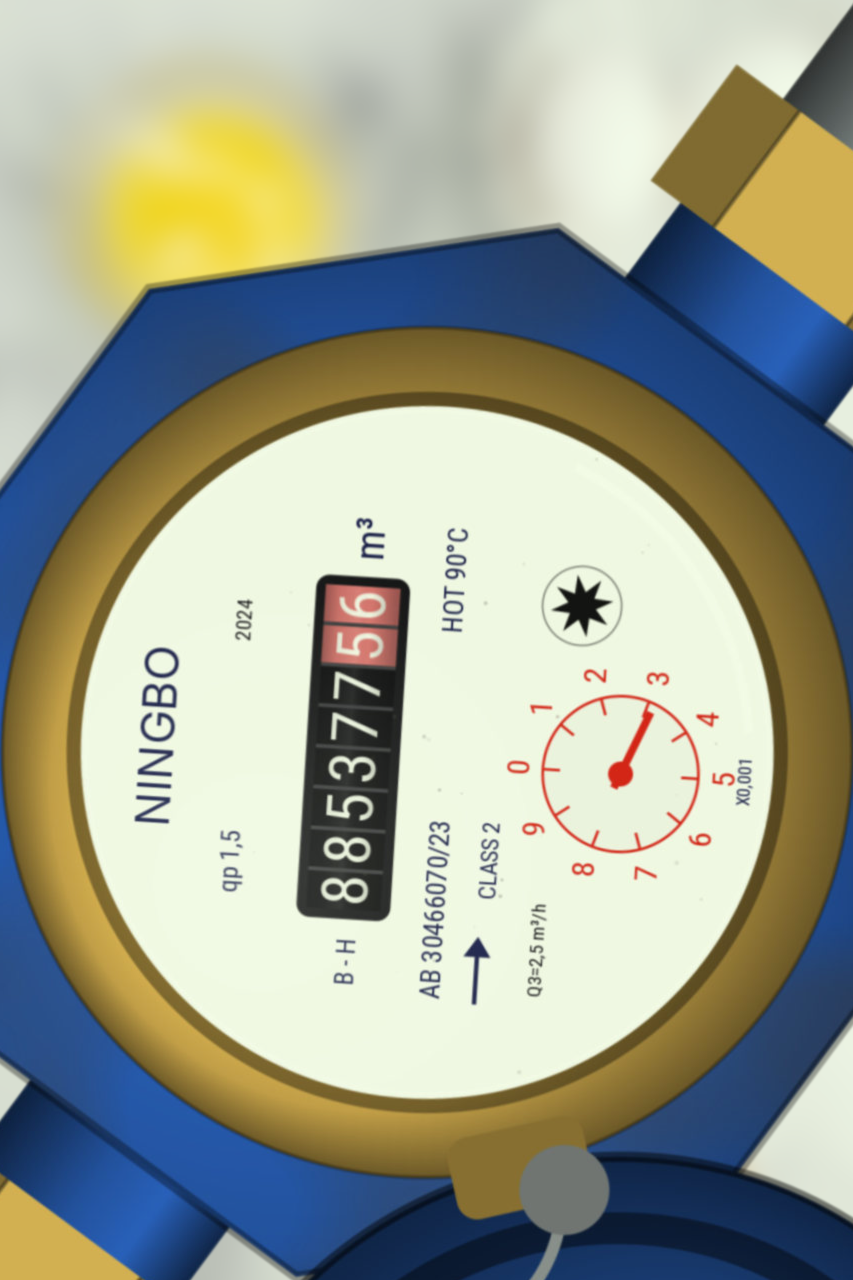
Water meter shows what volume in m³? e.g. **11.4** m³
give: **885377.563** m³
